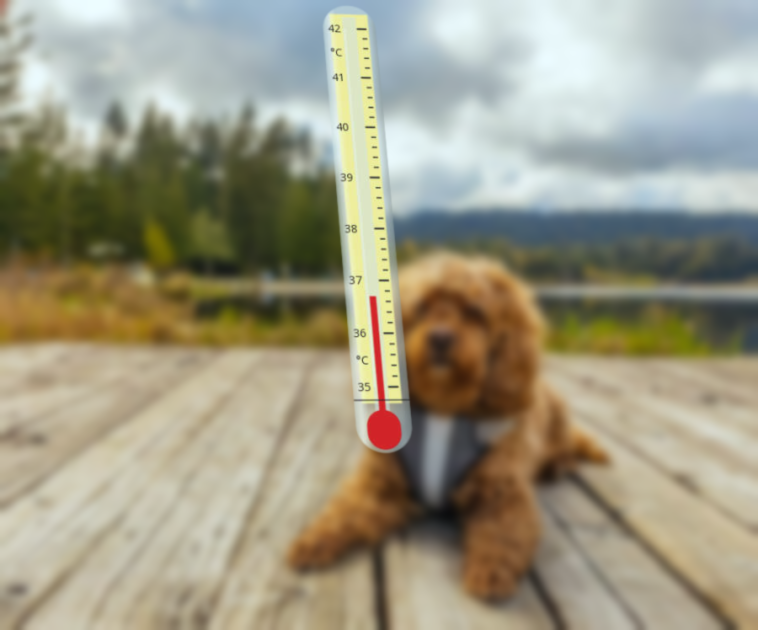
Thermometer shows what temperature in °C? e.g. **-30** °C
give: **36.7** °C
